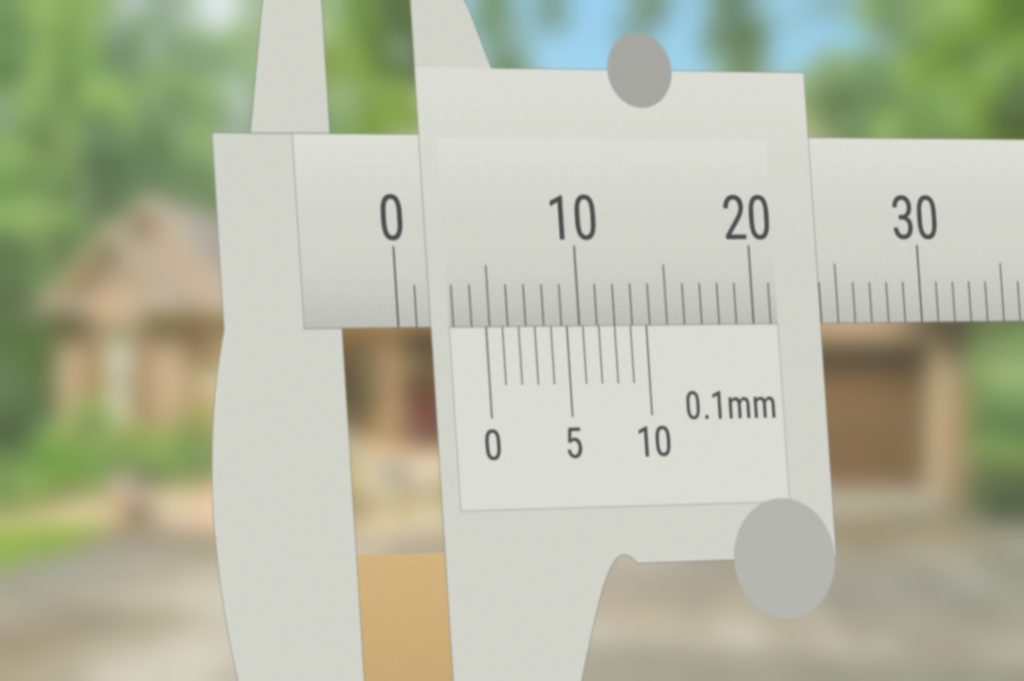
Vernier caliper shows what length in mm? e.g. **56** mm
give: **4.8** mm
